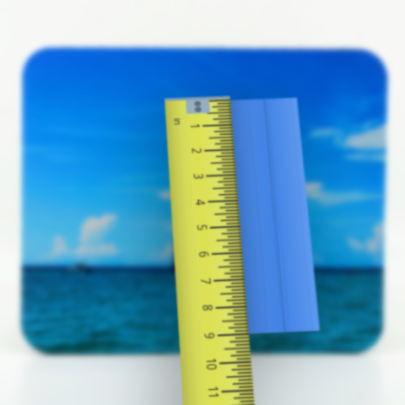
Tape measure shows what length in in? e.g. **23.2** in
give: **9** in
